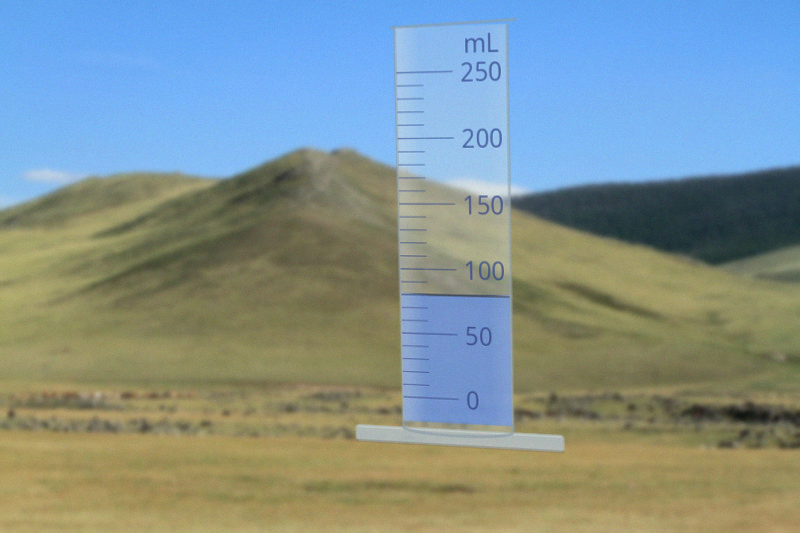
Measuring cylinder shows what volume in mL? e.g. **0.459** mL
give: **80** mL
